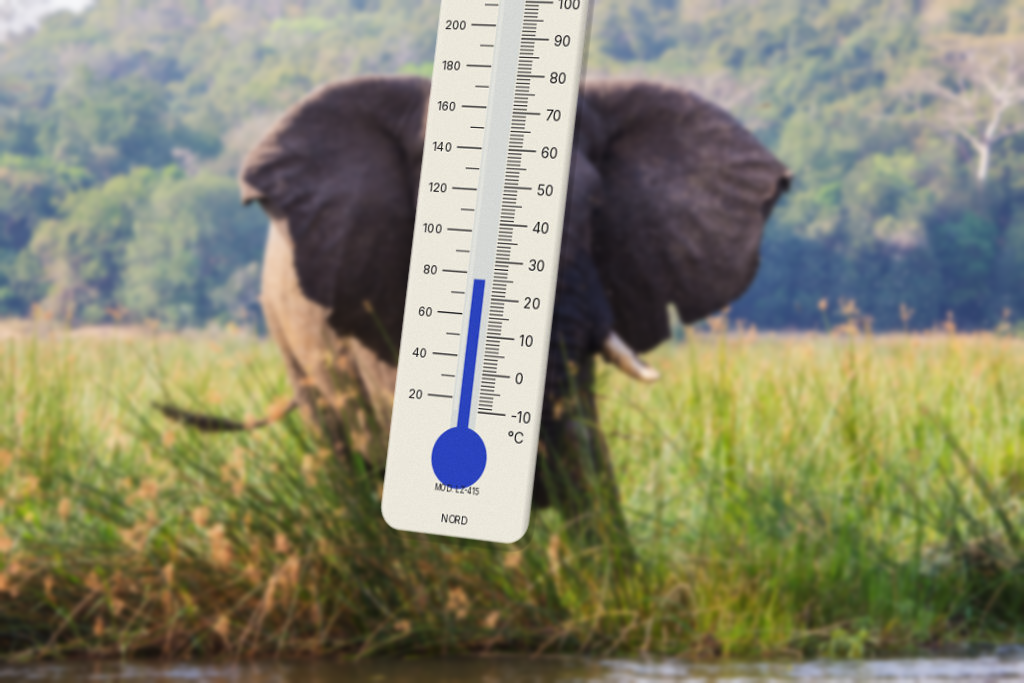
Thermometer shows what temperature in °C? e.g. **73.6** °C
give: **25** °C
